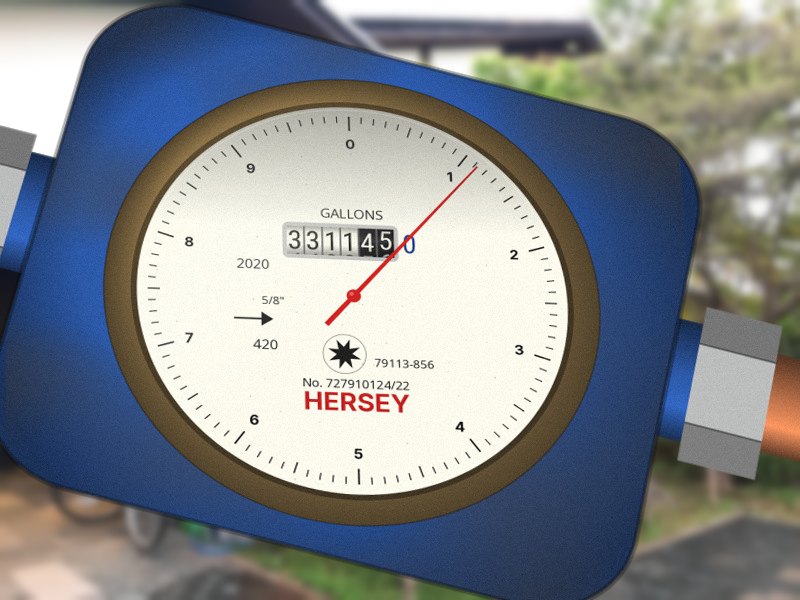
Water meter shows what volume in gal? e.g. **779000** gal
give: **3311451.1** gal
